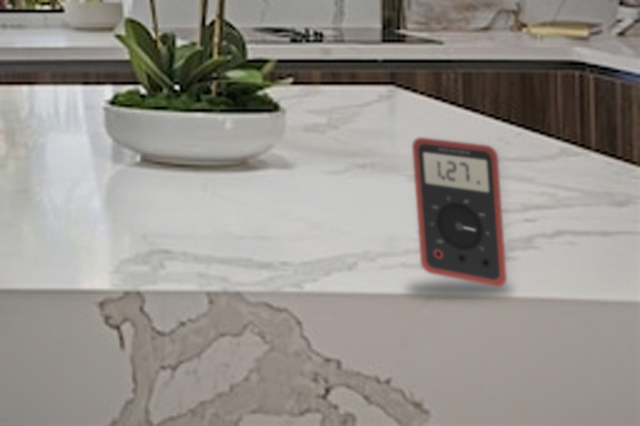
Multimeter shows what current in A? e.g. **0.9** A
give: **1.27** A
